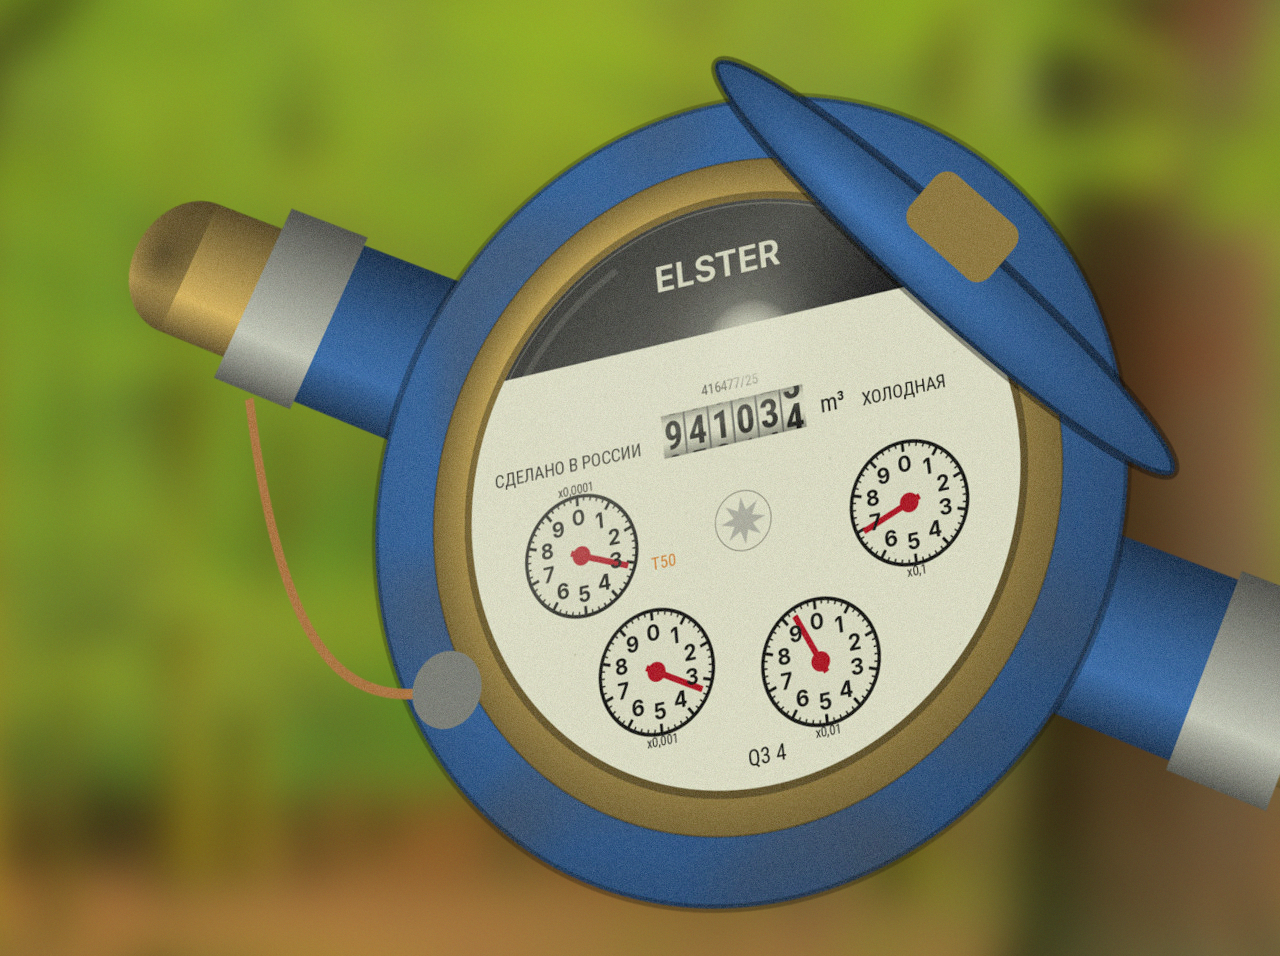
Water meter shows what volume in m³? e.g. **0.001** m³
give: **941033.6933** m³
